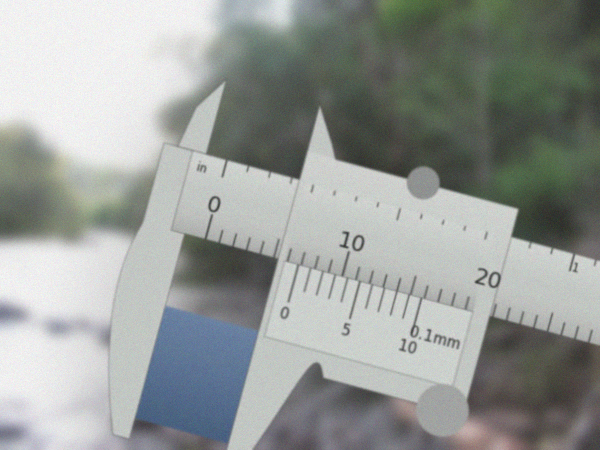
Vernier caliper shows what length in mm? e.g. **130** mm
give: **6.8** mm
